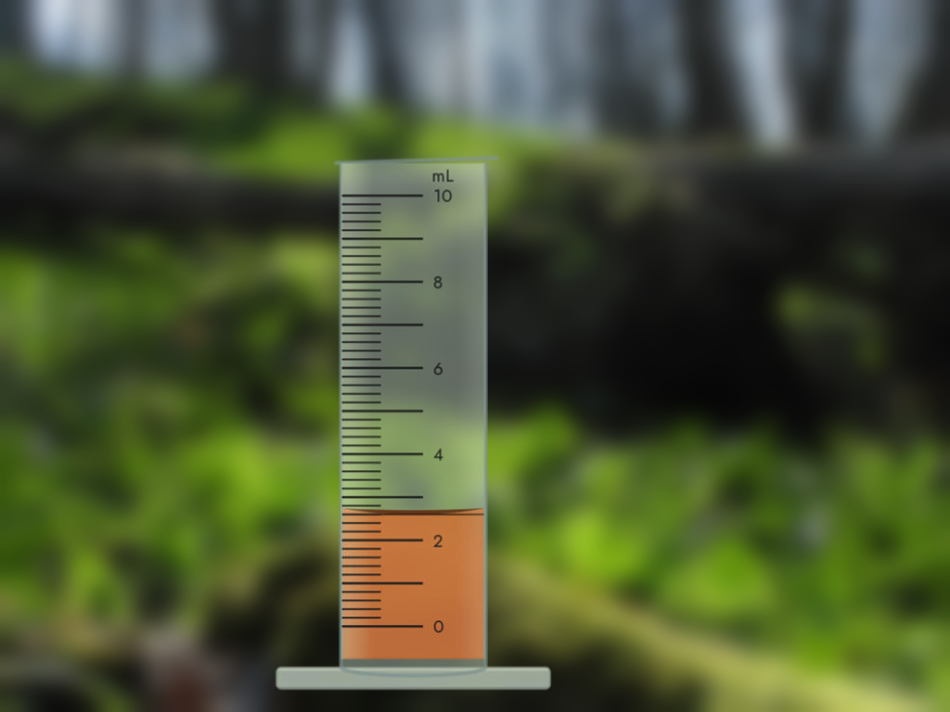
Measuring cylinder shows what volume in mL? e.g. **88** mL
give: **2.6** mL
